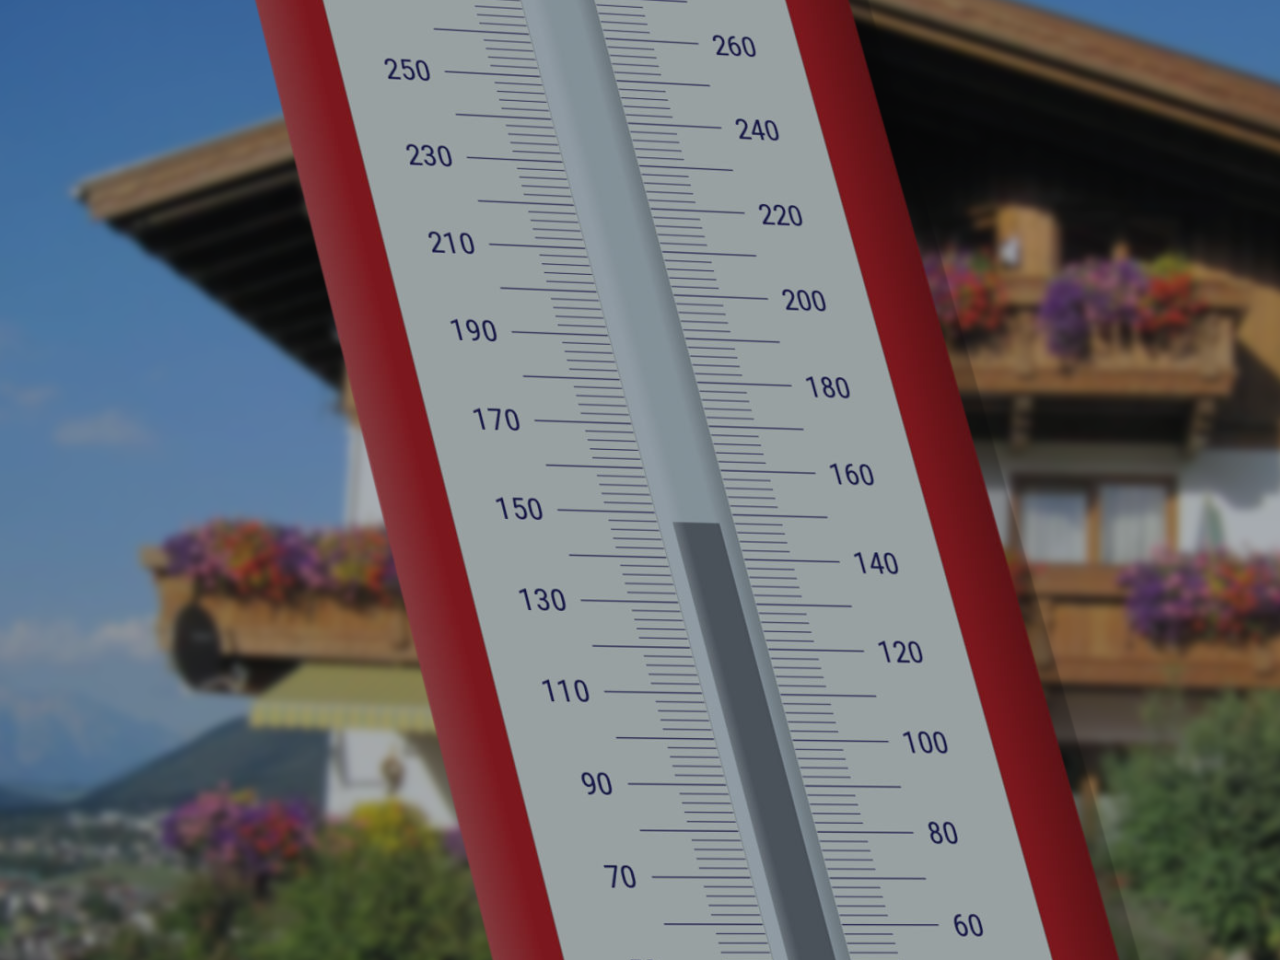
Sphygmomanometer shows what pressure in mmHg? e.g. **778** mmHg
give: **148** mmHg
